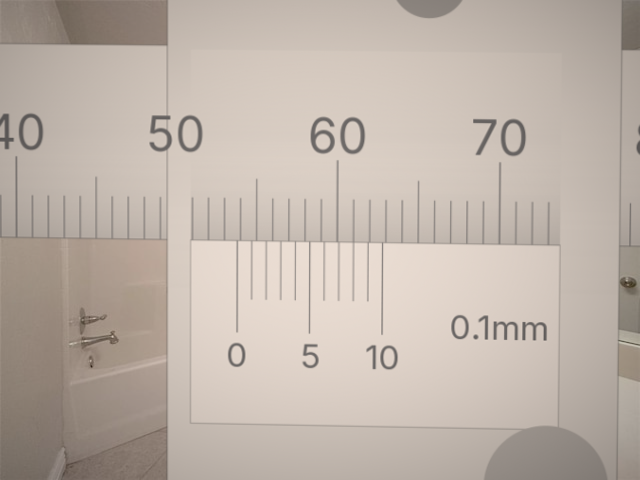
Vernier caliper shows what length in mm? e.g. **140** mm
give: **53.8** mm
